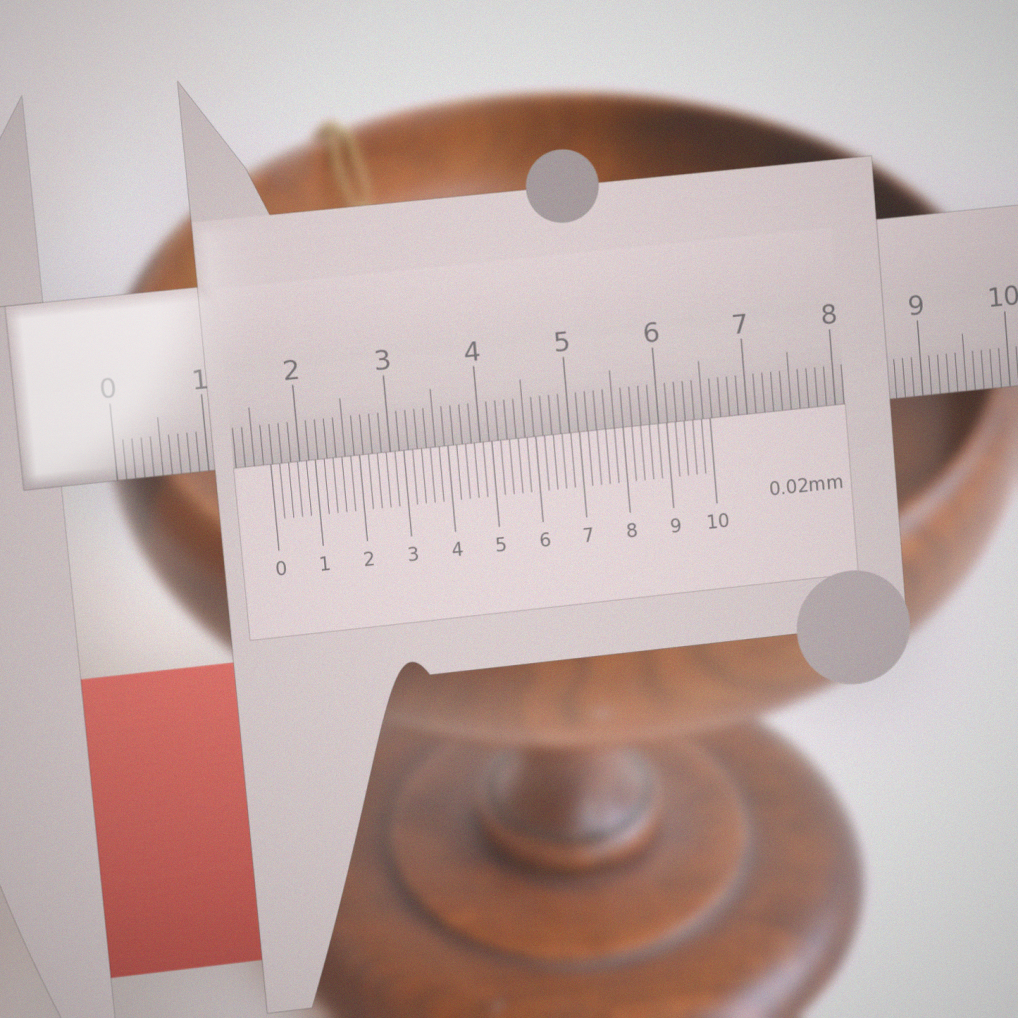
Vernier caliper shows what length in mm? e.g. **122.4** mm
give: **16.8** mm
